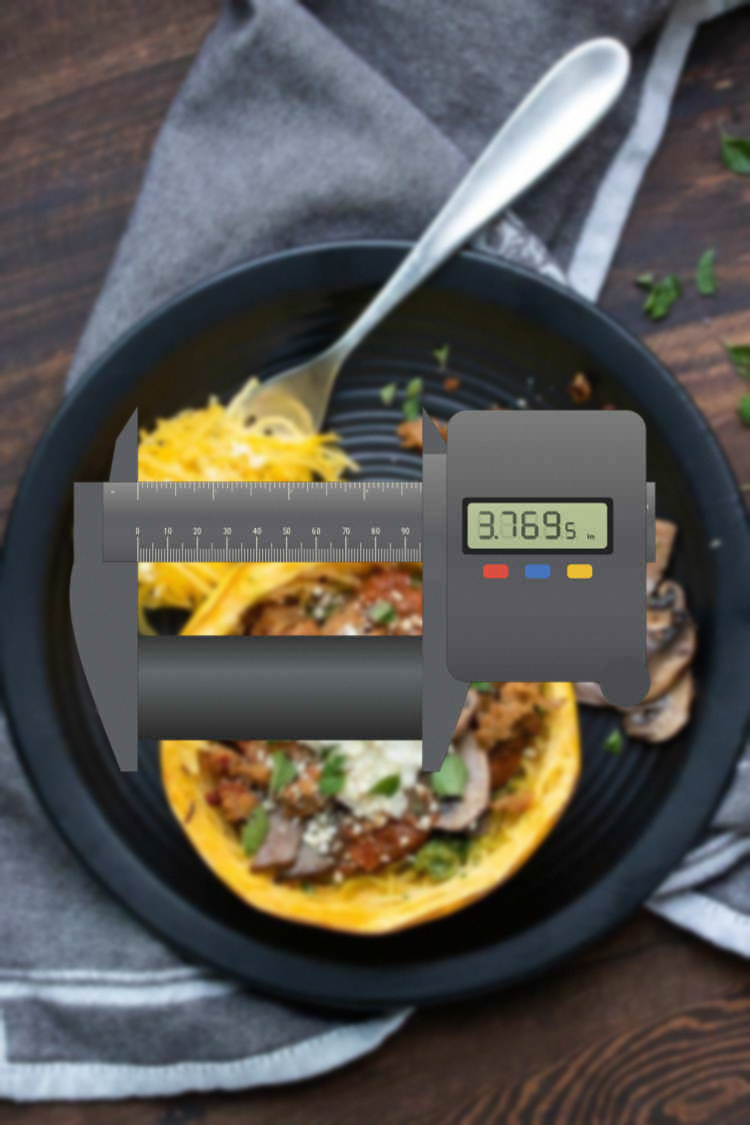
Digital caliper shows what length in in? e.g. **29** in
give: **3.7695** in
